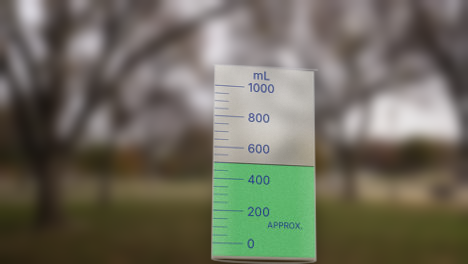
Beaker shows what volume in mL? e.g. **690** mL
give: **500** mL
